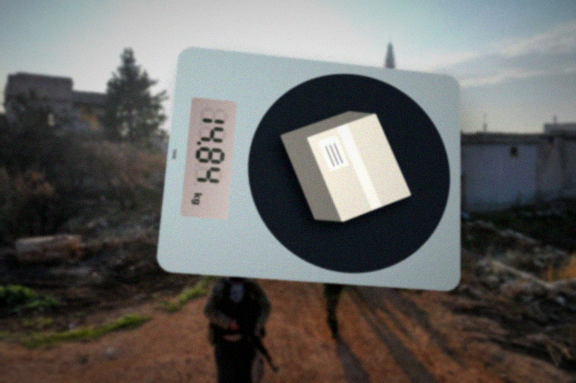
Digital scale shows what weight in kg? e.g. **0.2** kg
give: **14.84** kg
